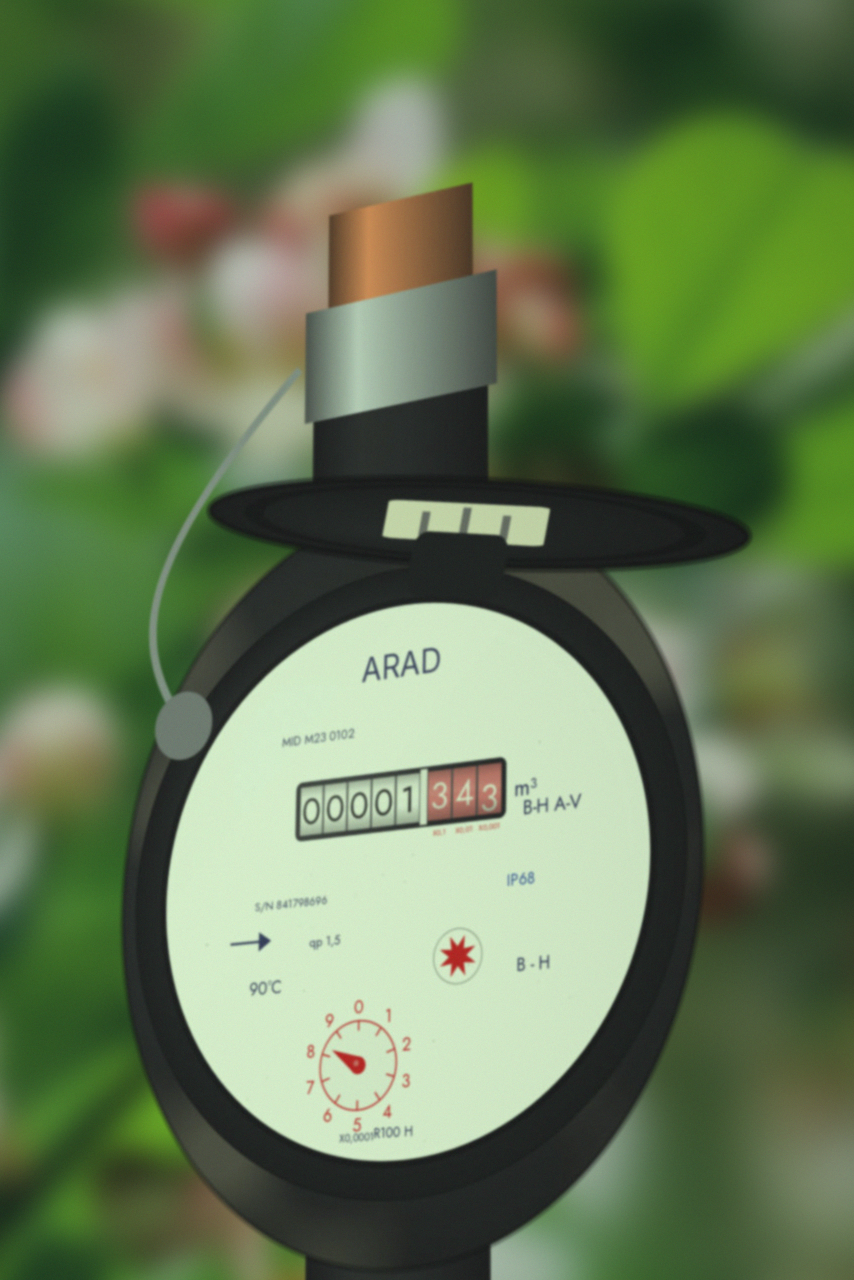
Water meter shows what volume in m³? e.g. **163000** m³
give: **1.3428** m³
